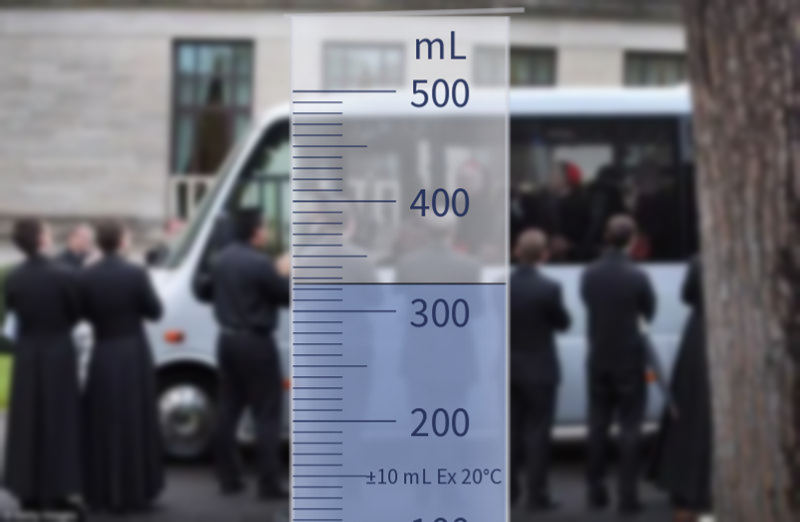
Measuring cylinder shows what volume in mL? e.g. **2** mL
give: **325** mL
